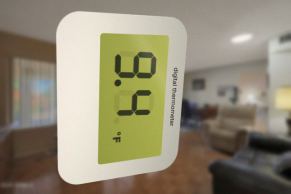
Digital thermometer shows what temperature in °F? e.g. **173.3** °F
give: **9.4** °F
